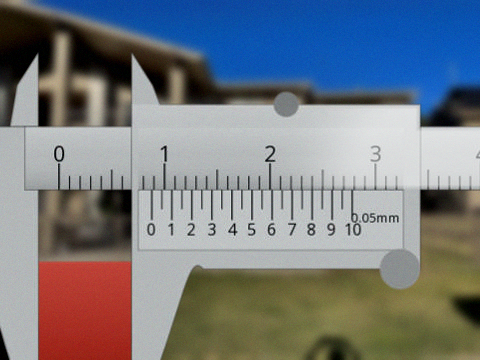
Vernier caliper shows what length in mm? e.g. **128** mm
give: **8.8** mm
